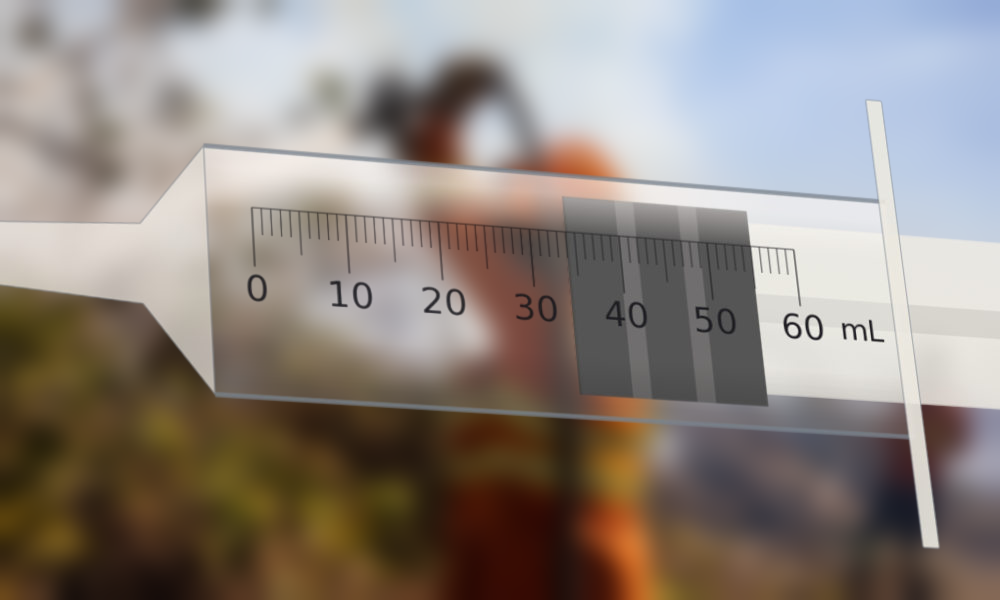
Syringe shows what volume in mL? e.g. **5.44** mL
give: **34** mL
